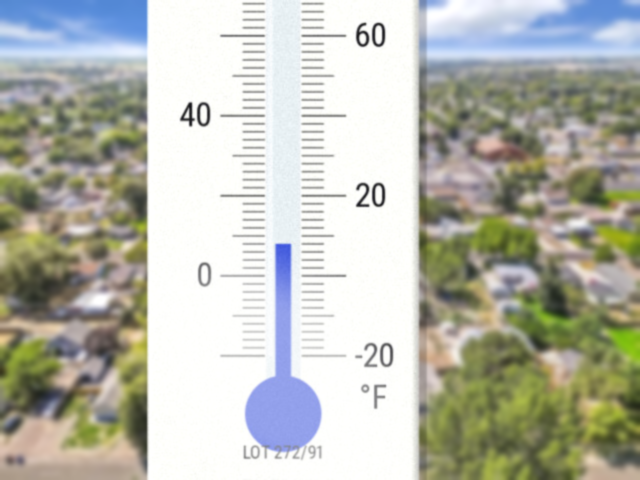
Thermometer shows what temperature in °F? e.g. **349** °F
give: **8** °F
